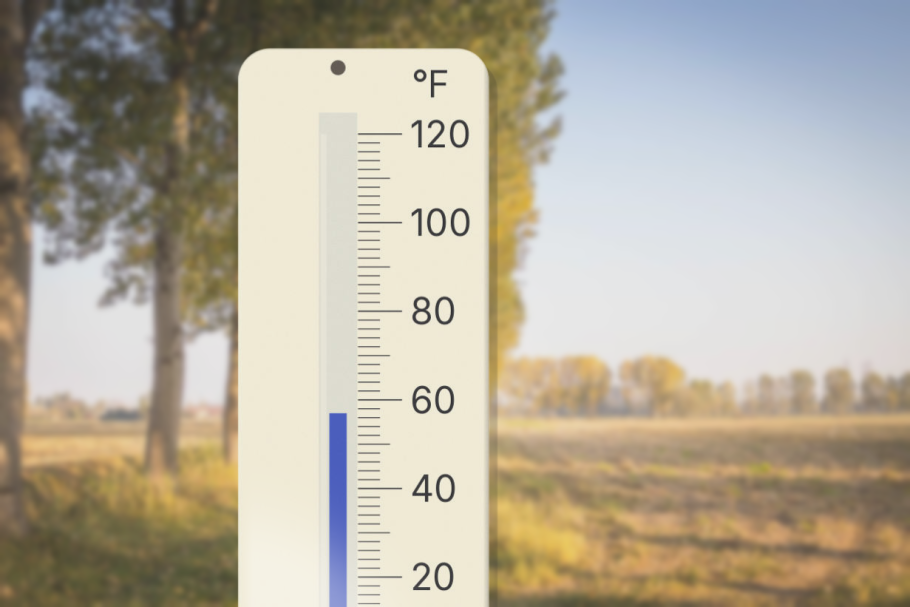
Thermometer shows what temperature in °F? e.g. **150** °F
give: **57** °F
